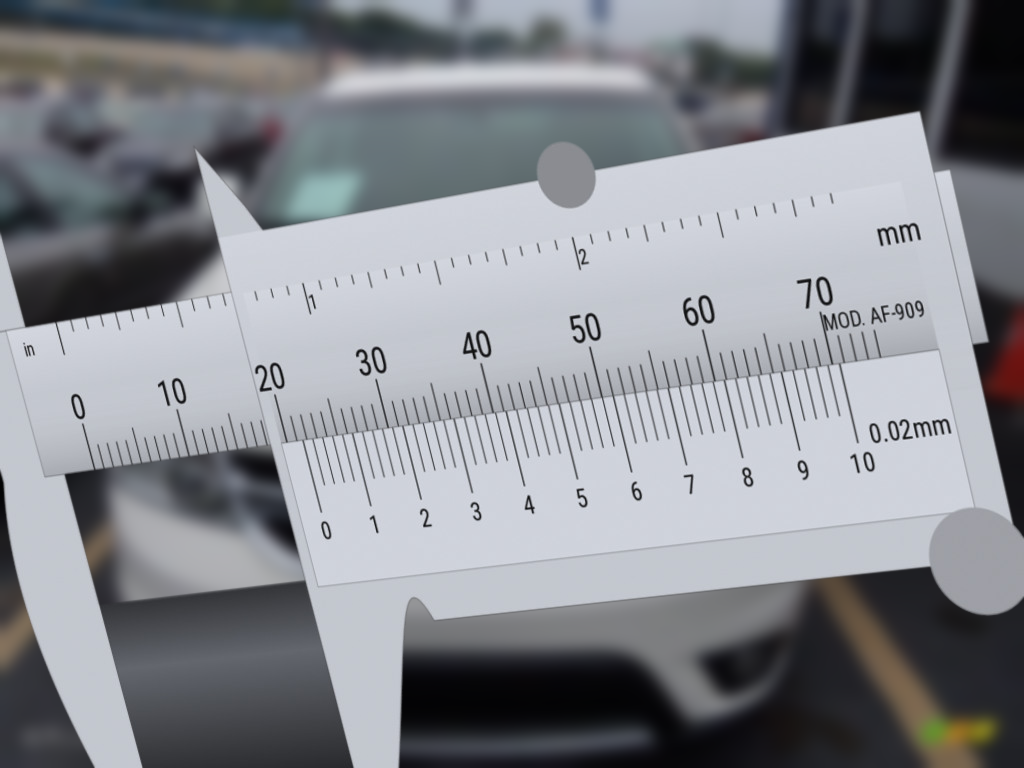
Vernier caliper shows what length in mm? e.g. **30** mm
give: **21.6** mm
